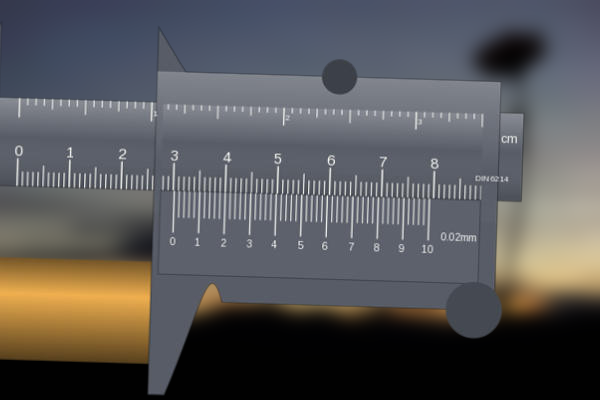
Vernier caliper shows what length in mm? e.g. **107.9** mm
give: **30.2** mm
